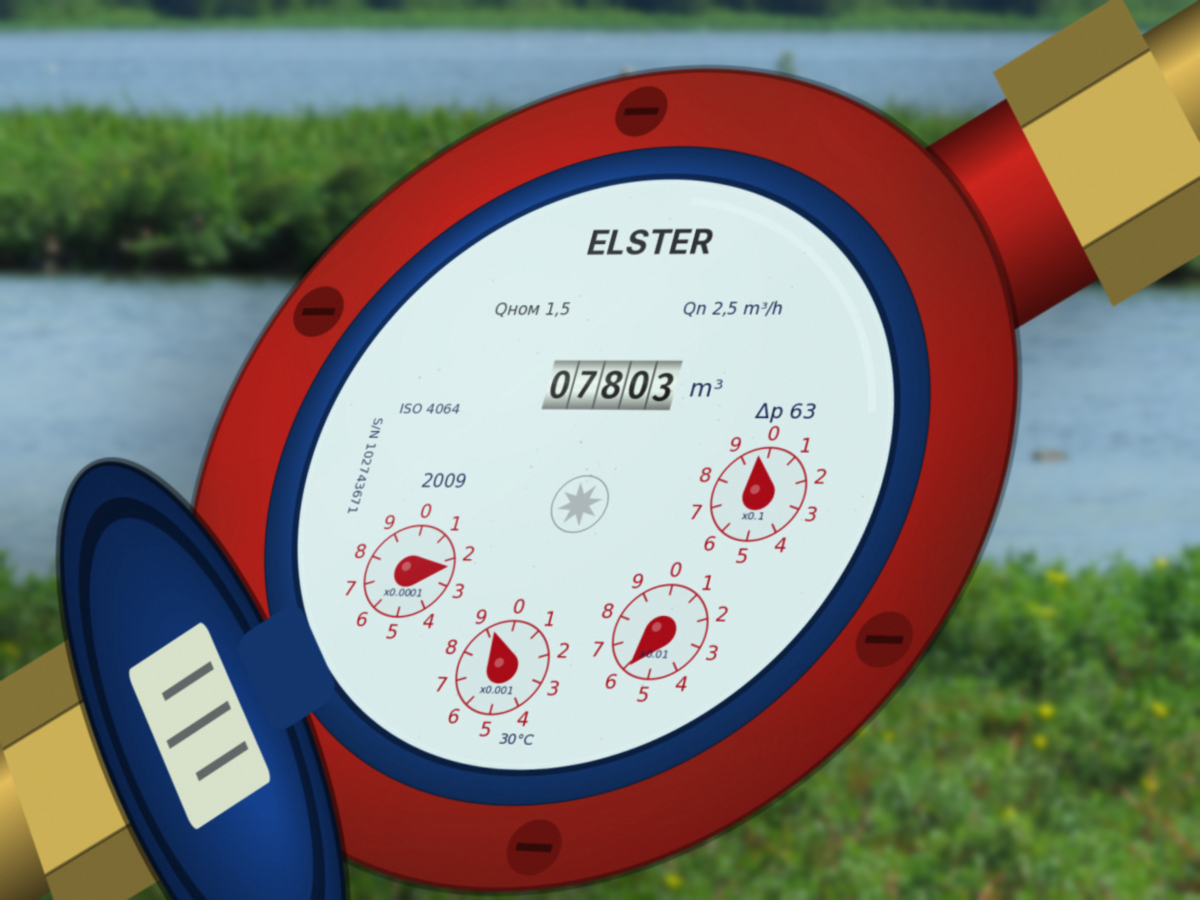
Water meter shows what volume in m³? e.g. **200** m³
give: **7802.9592** m³
